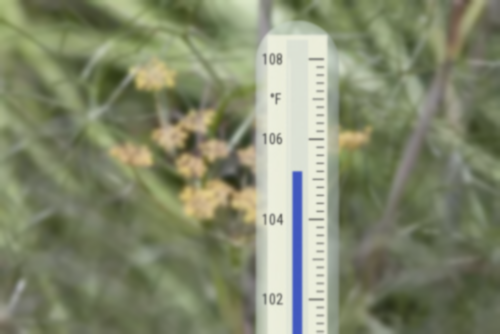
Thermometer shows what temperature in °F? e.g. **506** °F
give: **105.2** °F
